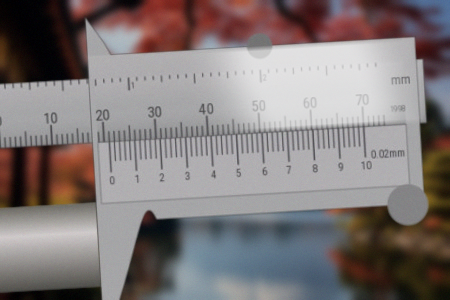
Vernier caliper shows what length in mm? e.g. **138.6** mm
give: **21.0** mm
